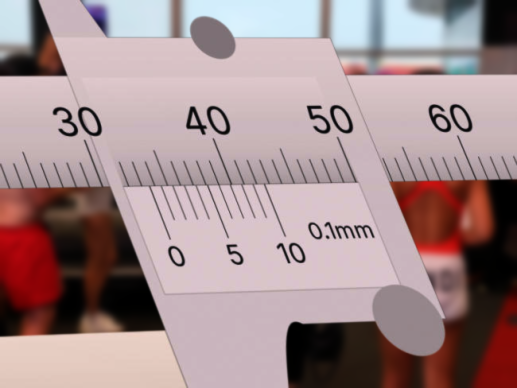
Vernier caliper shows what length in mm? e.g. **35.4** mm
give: **33.6** mm
